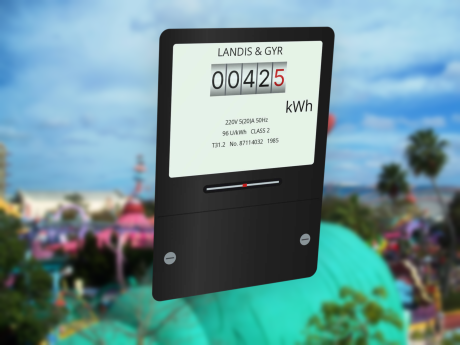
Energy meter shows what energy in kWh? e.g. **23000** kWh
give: **42.5** kWh
